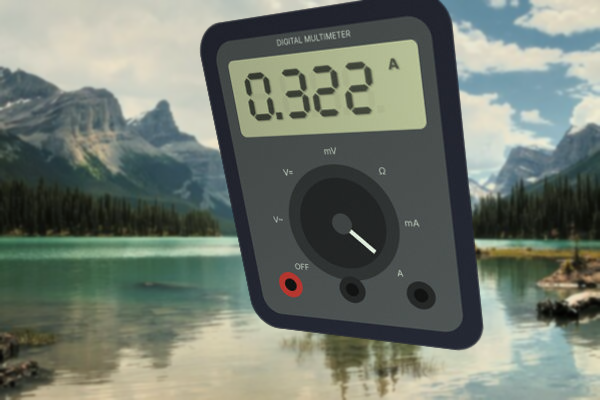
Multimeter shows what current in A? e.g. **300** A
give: **0.322** A
